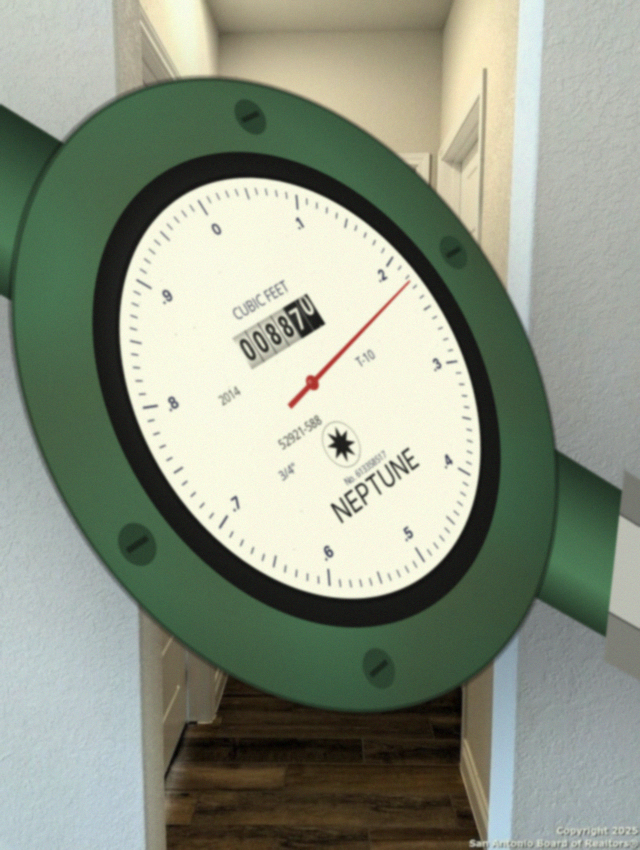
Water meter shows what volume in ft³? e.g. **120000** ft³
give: **8870.22** ft³
